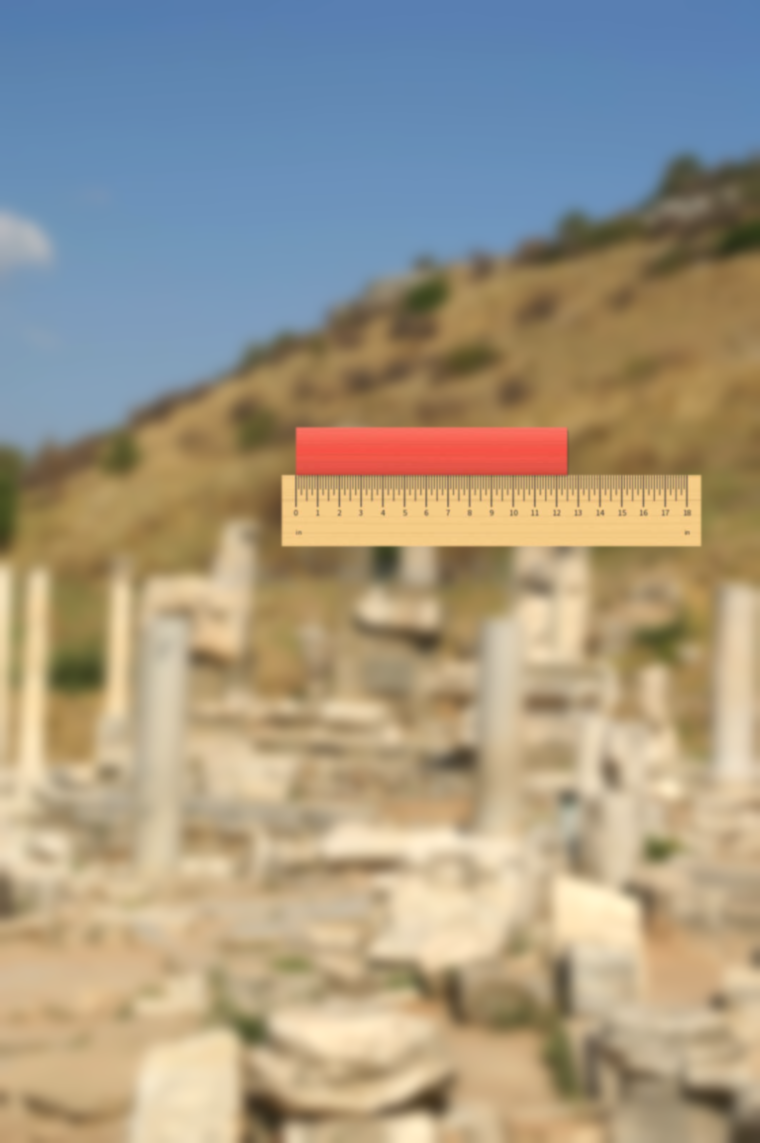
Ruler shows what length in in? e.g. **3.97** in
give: **12.5** in
